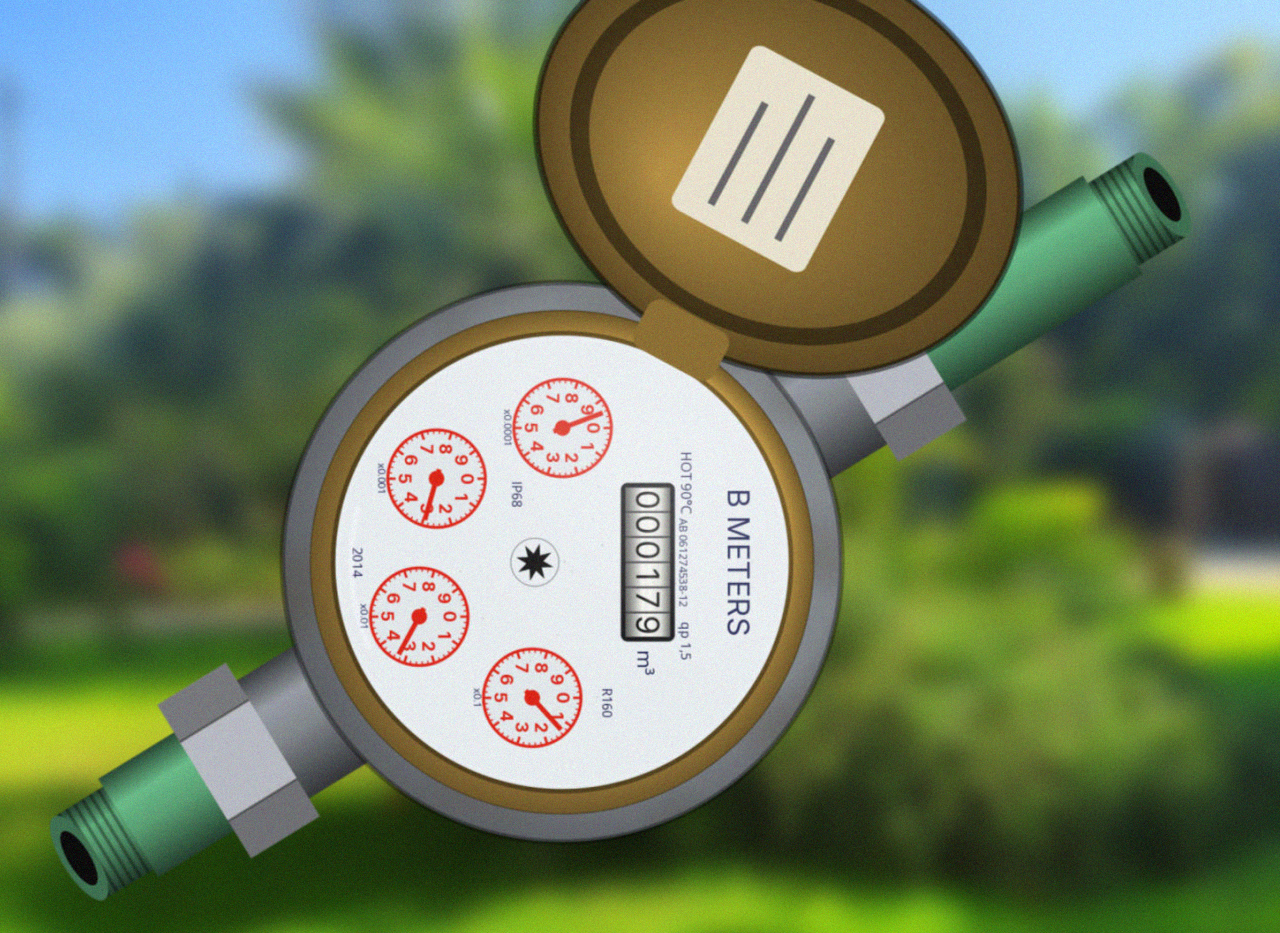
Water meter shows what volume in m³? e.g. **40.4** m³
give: **179.1329** m³
